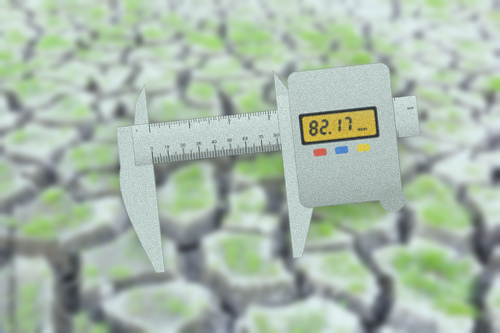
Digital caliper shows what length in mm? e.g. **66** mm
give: **82.17** mm
